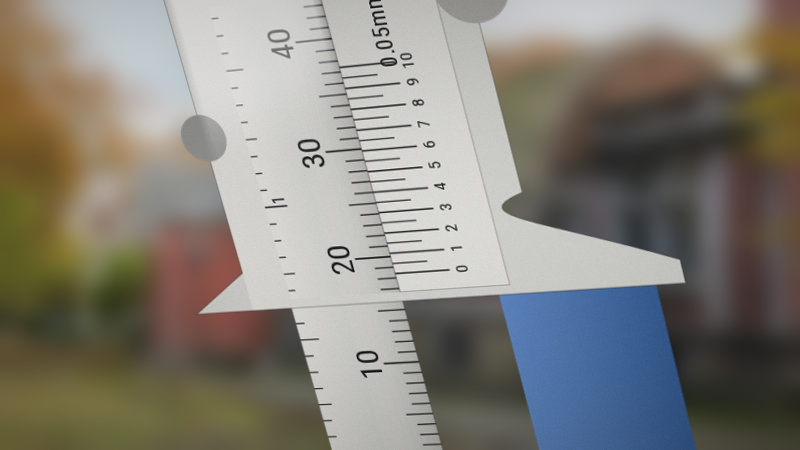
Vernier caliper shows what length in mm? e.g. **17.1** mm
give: **18.4** mm
